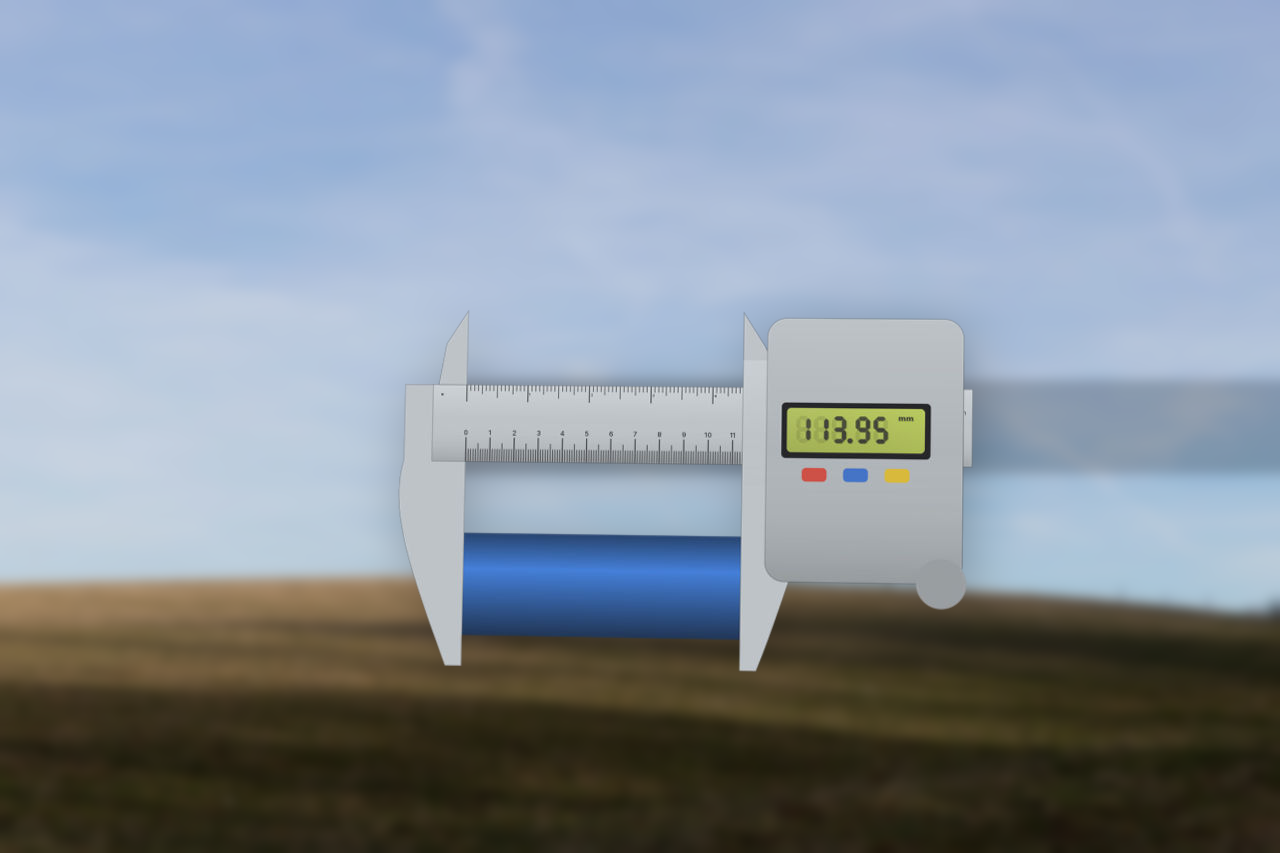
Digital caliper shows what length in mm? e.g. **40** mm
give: **113.95** mm
